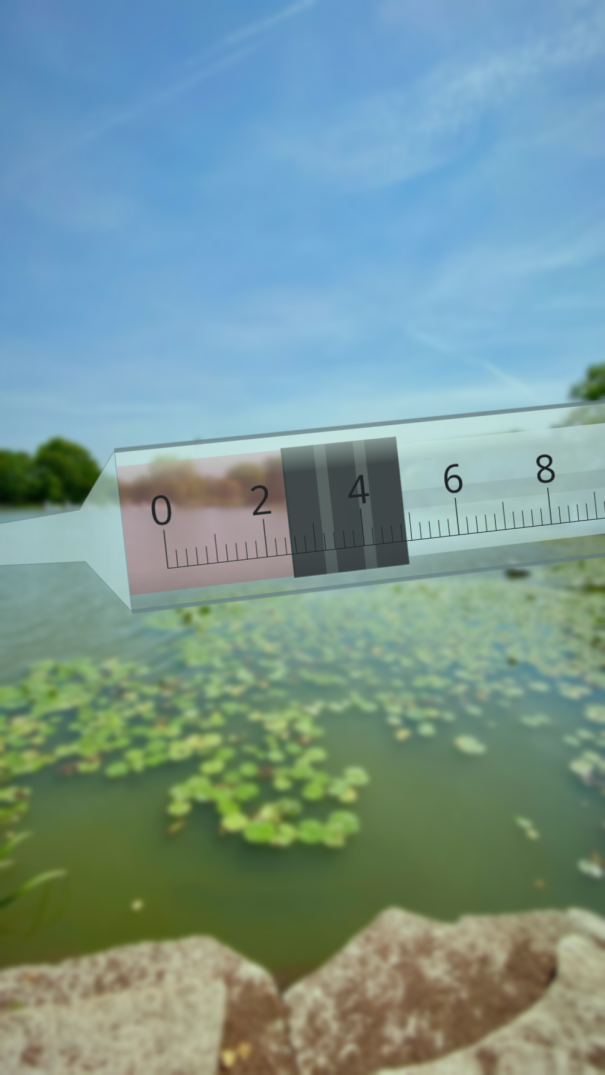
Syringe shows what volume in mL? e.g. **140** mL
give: **2.5** mL
